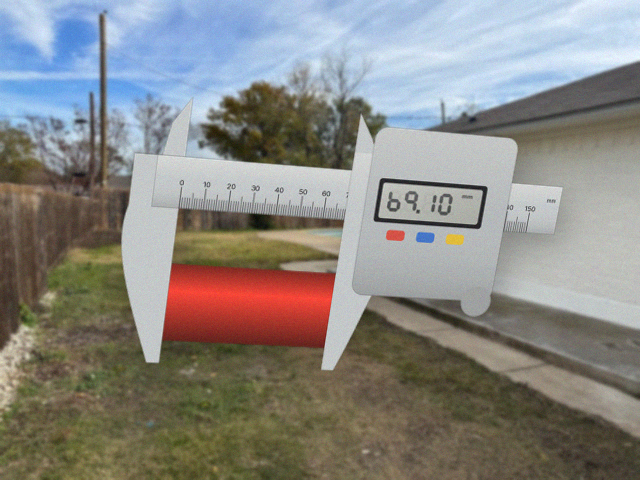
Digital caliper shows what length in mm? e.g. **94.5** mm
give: **69.10** mm
